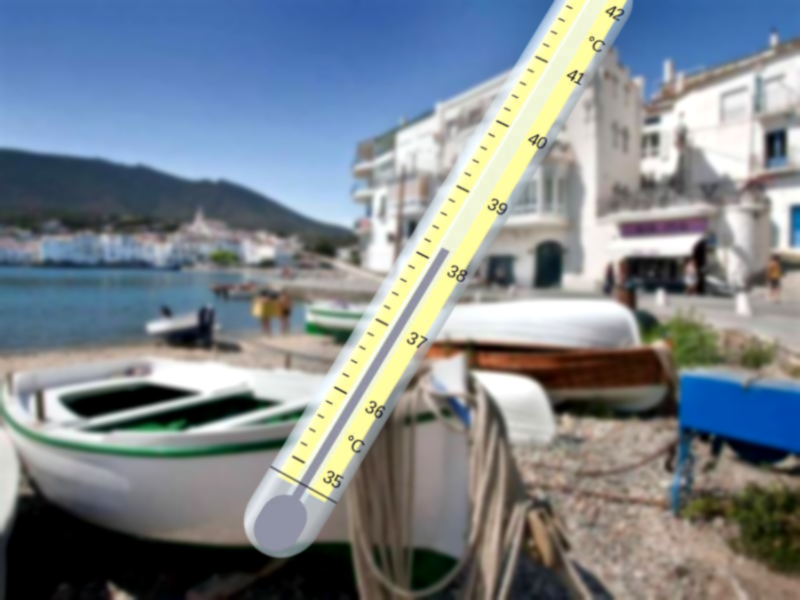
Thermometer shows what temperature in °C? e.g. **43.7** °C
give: **38.2** °C
